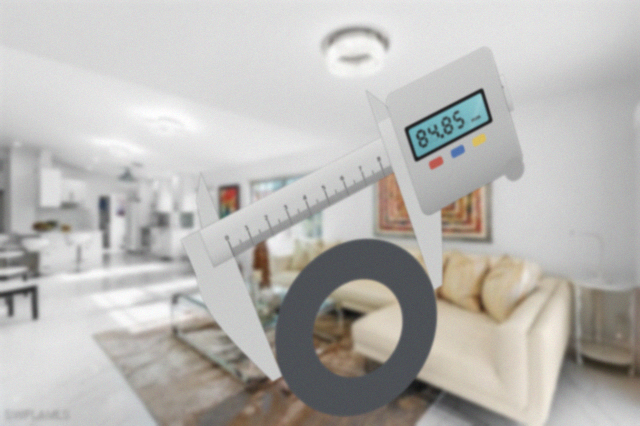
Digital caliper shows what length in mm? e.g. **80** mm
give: **84.85** mm
